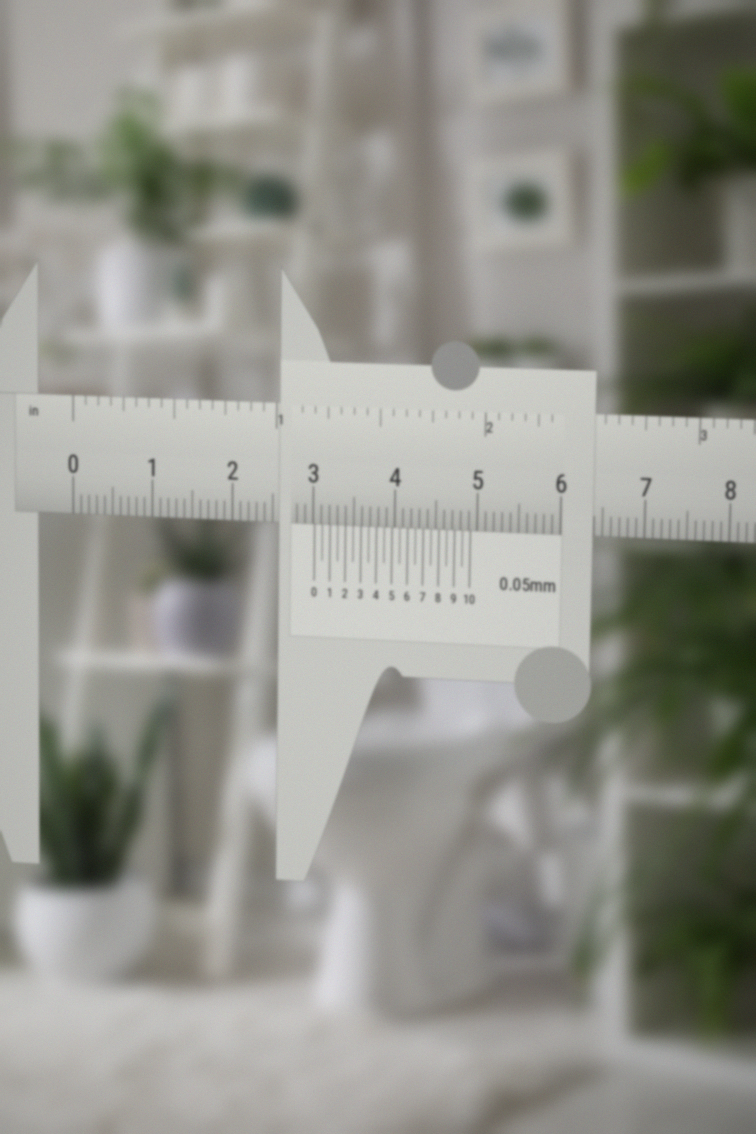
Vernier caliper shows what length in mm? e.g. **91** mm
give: **30.2** mm
